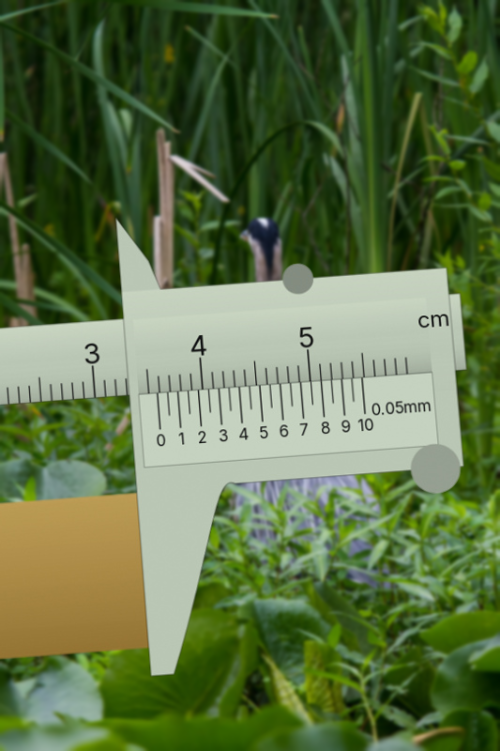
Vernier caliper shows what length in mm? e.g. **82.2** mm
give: **35.8** mm
